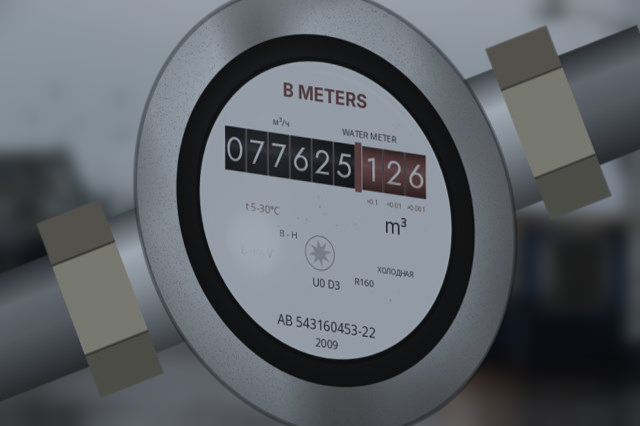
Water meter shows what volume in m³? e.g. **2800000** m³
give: **77625.126** m³
